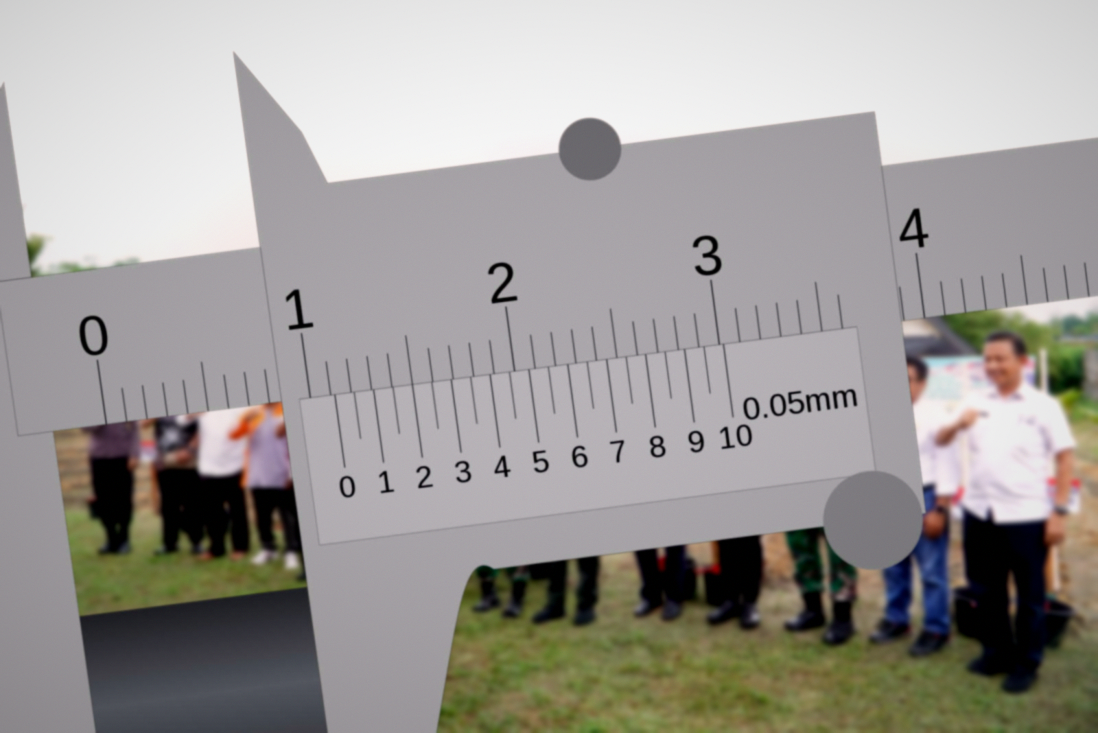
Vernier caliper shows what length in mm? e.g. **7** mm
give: **11.2** mm
